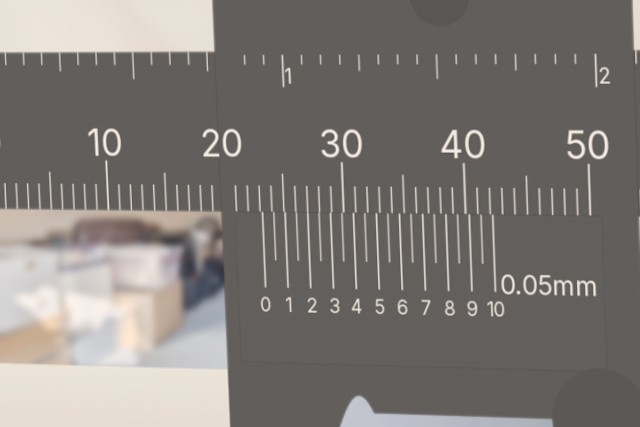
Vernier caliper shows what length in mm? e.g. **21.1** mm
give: **23.2** mm
